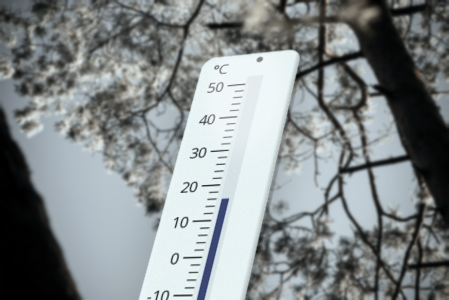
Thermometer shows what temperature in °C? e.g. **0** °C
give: **16** °C
